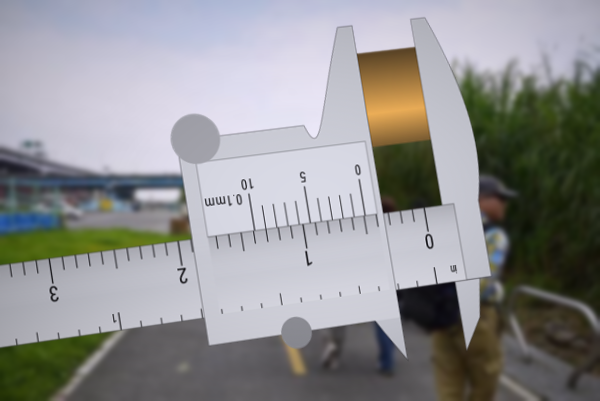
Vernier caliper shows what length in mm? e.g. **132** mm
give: **4.9** mm
